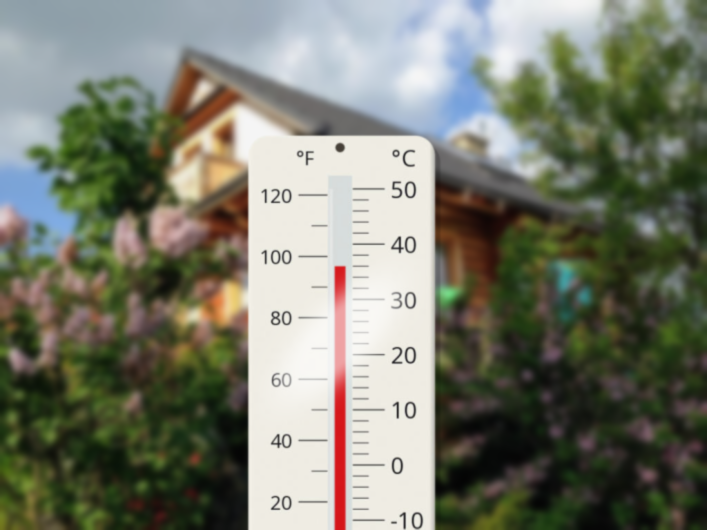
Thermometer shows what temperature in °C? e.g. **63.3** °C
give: **36** °C
